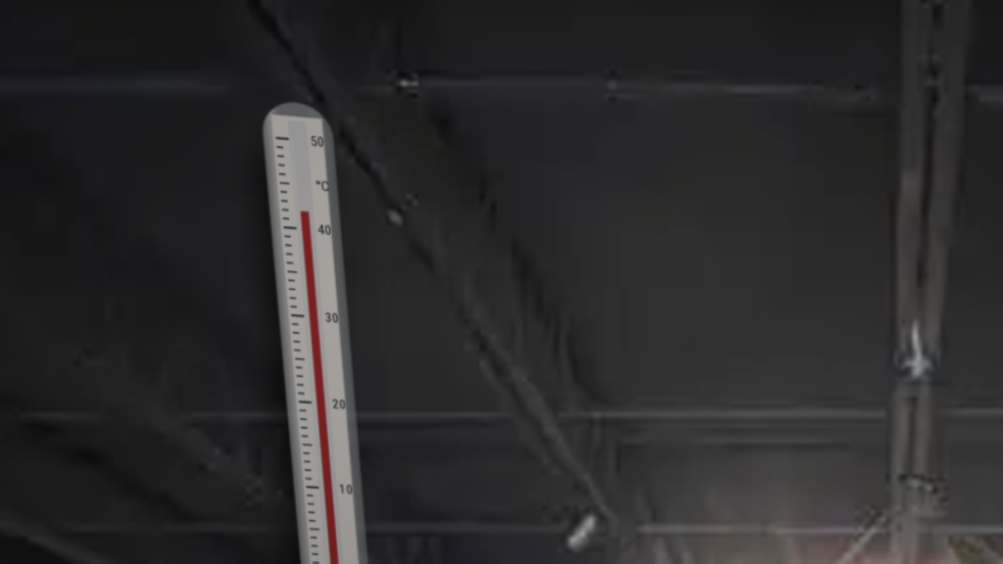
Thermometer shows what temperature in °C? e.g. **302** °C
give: **42** °C
